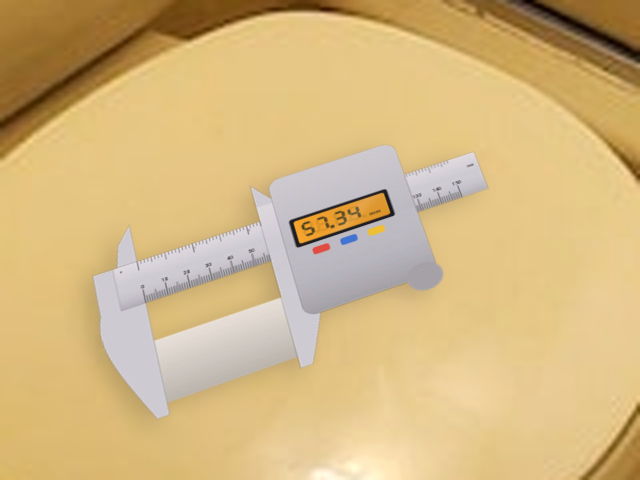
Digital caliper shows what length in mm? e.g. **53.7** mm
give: **57.34** mm
